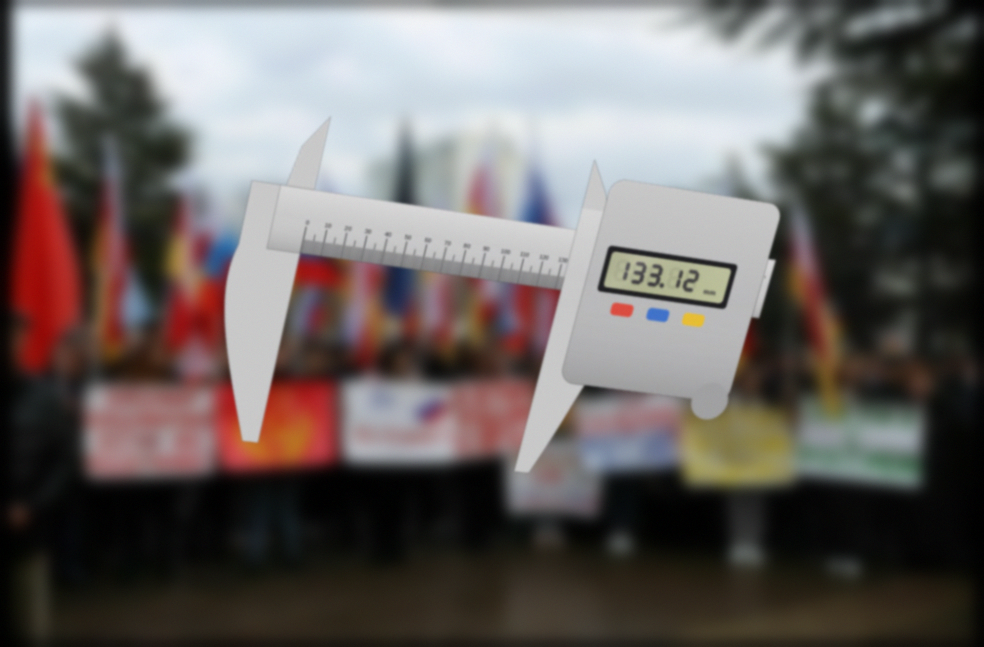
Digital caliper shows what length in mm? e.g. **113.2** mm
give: **133.12** mm
